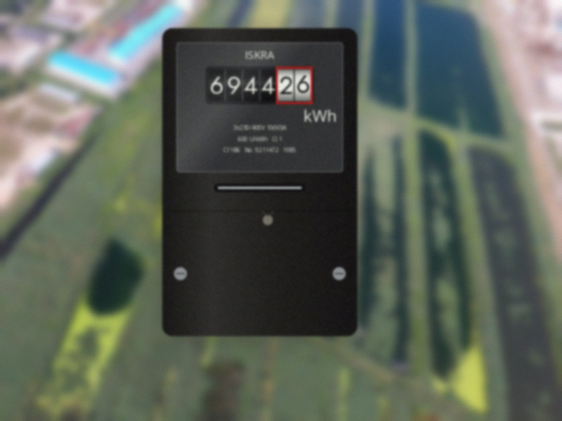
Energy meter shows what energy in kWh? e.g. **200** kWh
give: **6944.26** kWh
